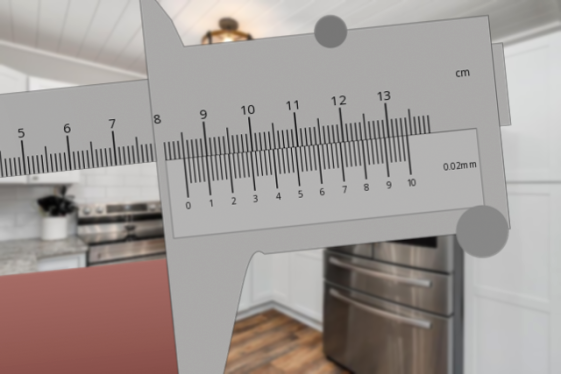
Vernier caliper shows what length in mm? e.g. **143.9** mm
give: **85.0** mm
